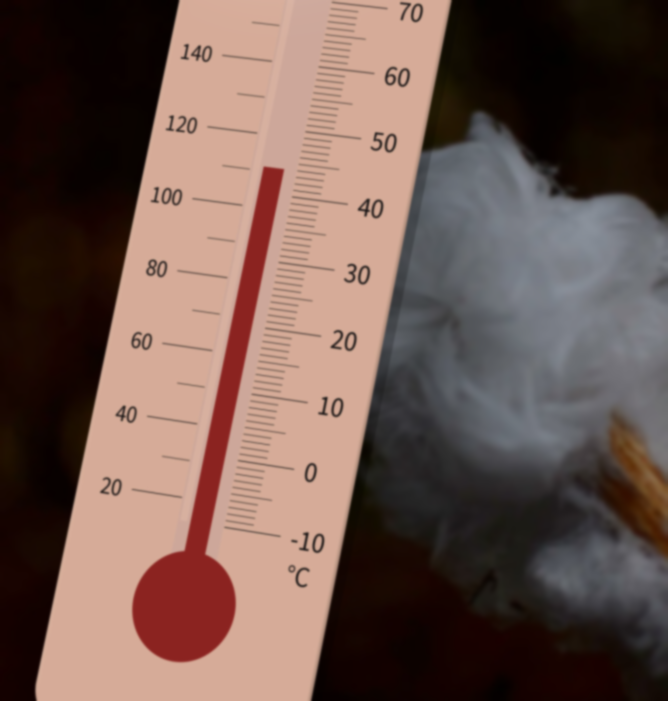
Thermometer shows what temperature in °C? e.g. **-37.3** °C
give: **44** °C
